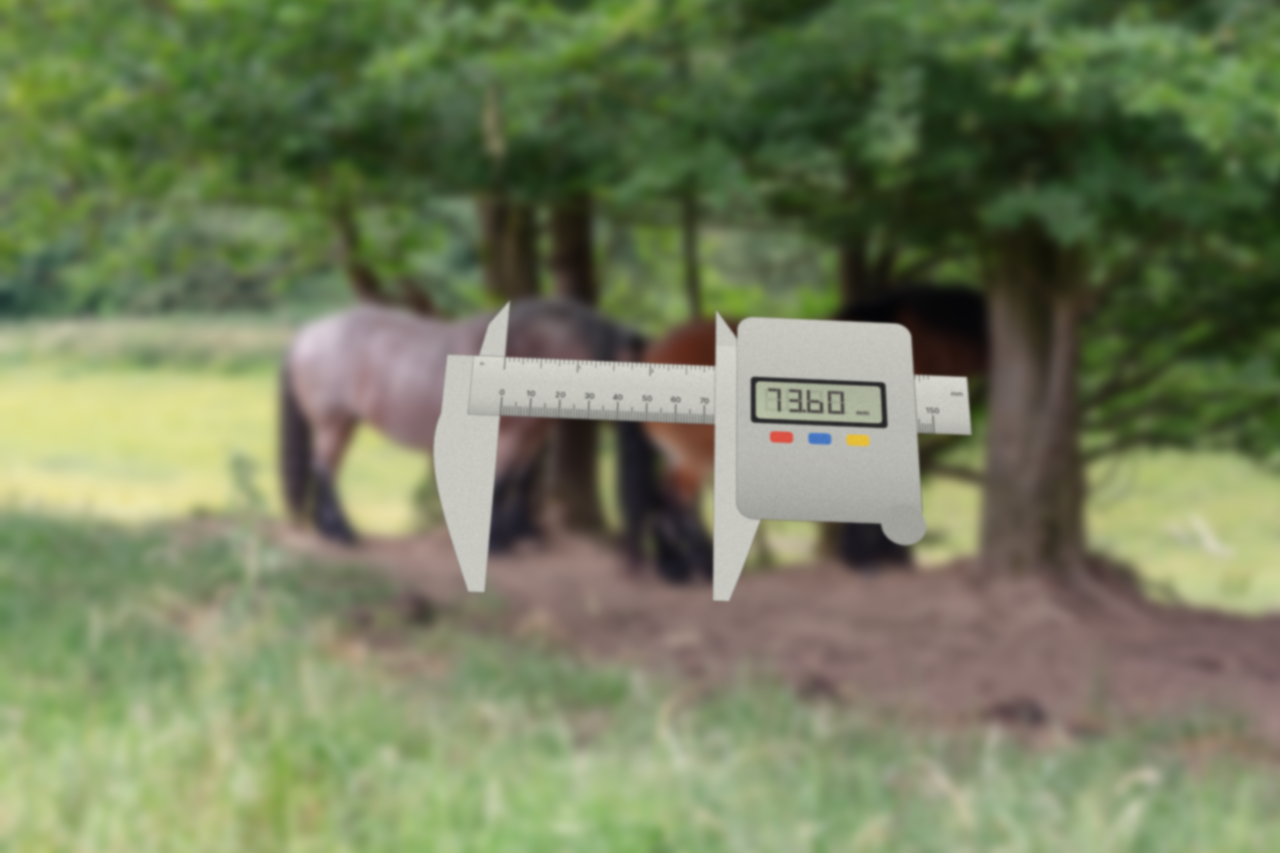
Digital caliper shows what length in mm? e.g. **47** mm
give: **73.60** mm
